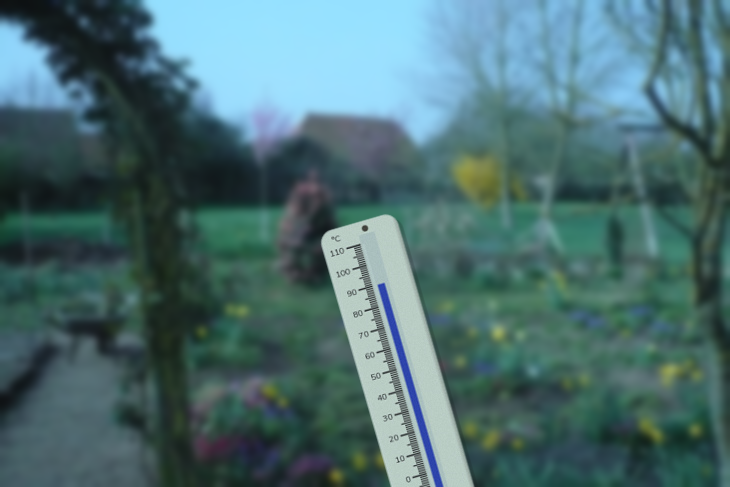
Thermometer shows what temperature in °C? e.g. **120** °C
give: **90** °C
